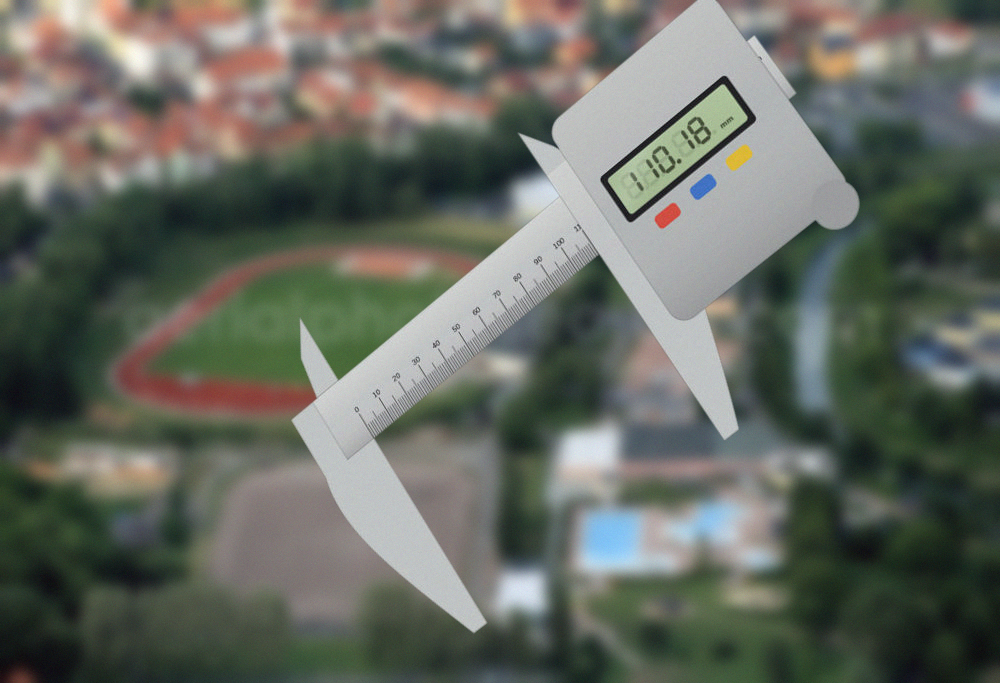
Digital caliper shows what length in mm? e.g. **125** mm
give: **110.18** mm
